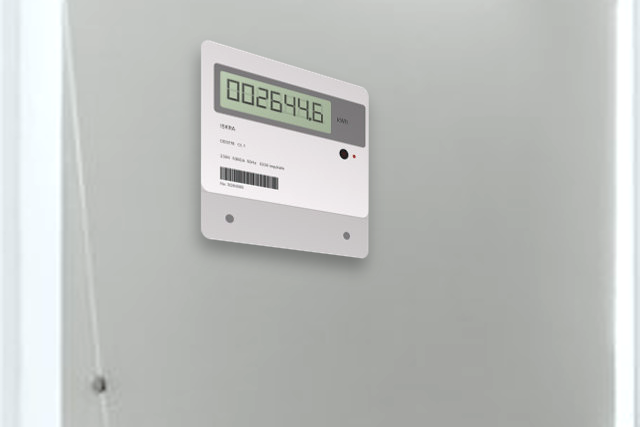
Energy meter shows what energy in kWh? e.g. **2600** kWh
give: **2644.6** kWh
